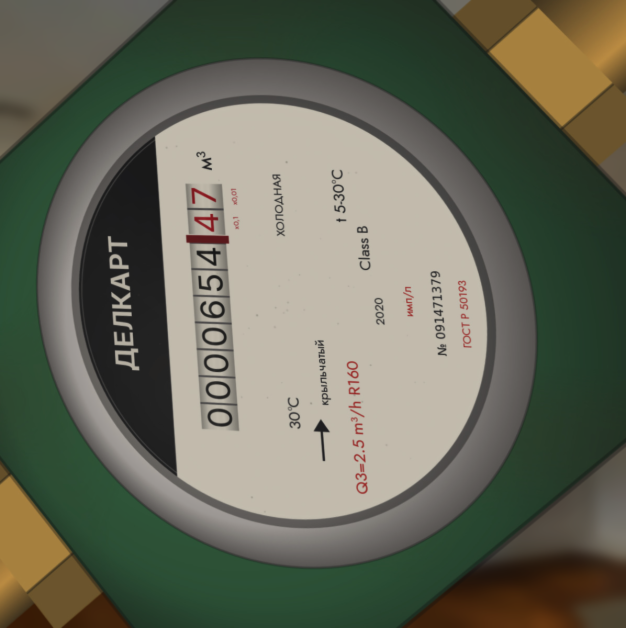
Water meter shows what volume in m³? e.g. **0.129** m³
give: **654.47** m³
